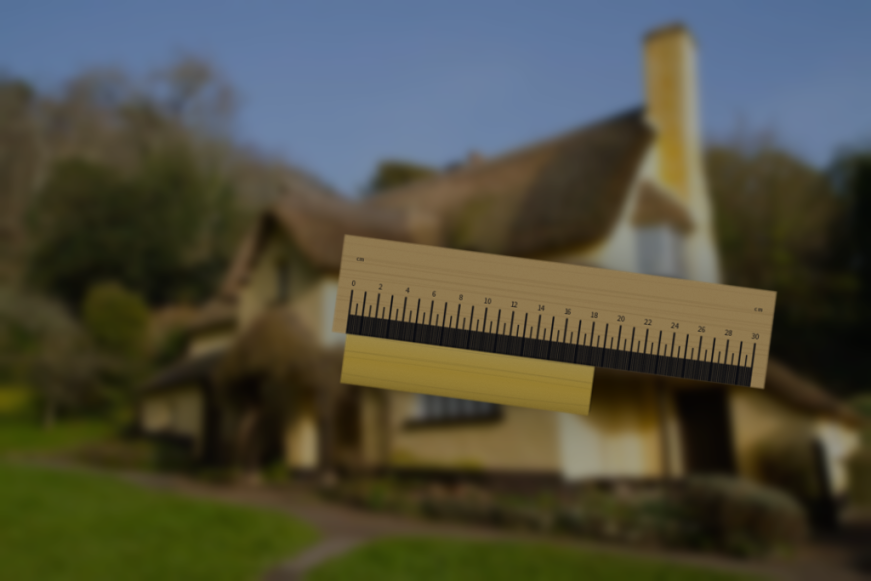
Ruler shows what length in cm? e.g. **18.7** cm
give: **18.5** cm
